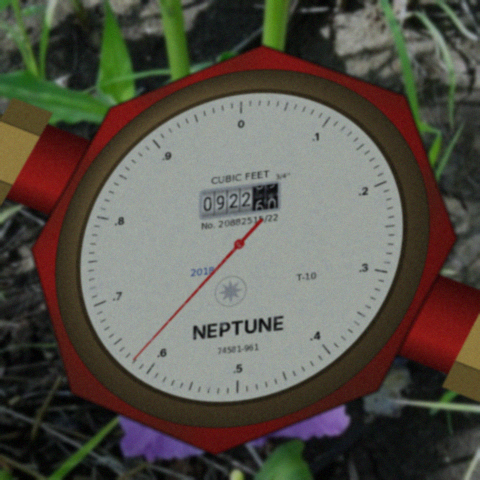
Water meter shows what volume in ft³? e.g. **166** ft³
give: **92259.62** ft³
